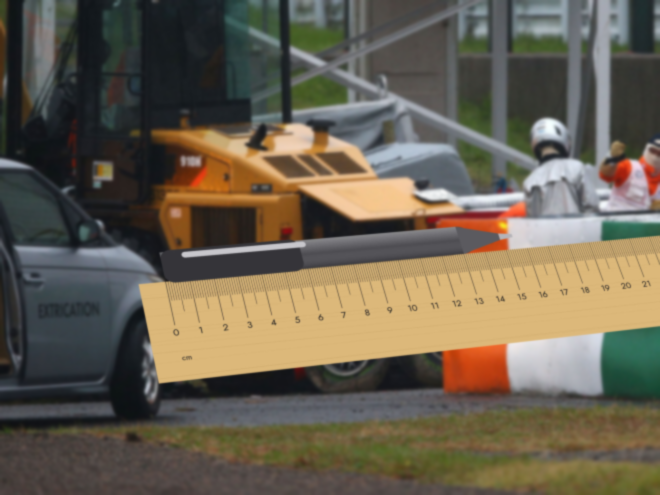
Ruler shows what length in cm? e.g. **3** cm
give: **15.5** cm
